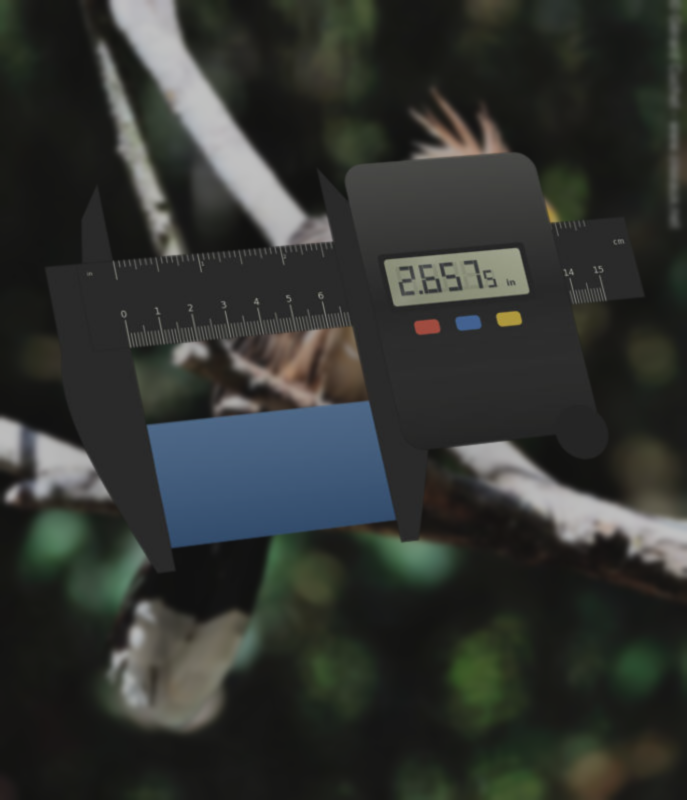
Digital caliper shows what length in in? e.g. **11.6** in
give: **2.6575** in
